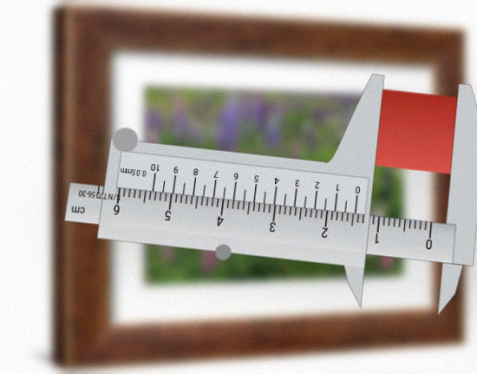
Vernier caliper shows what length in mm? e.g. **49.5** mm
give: **14.6** mm
